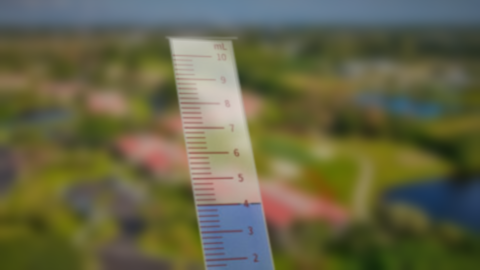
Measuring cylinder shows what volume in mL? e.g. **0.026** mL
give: **4** mL
